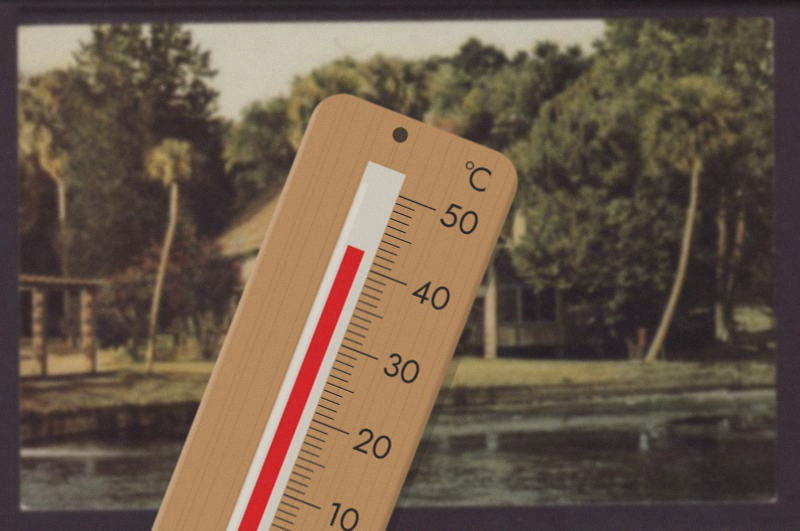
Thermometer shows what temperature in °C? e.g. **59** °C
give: **42** °C
